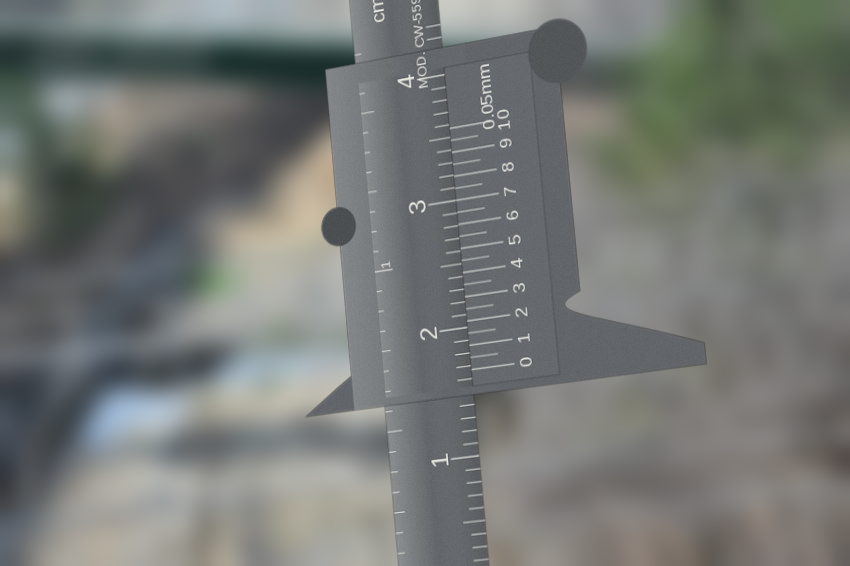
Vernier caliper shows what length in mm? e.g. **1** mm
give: **16.7** mm
